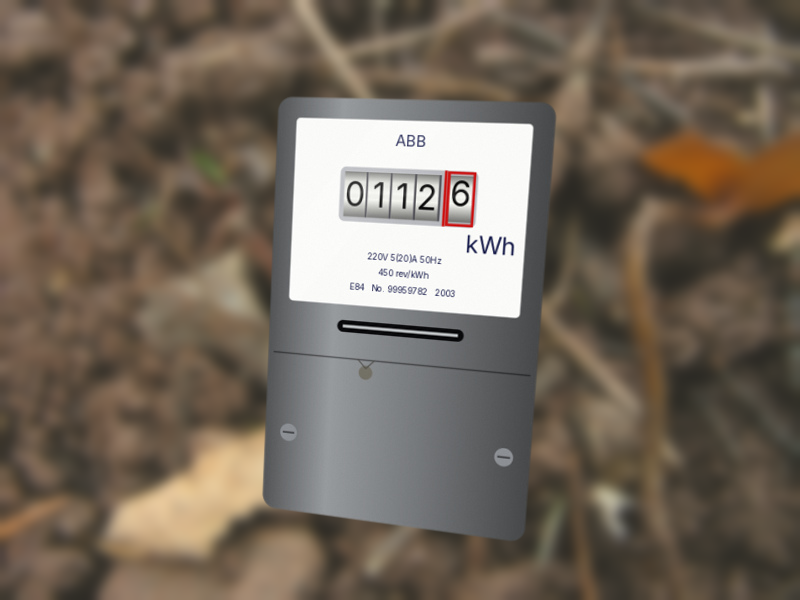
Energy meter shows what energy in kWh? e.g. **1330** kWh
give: **112.6** kWh
